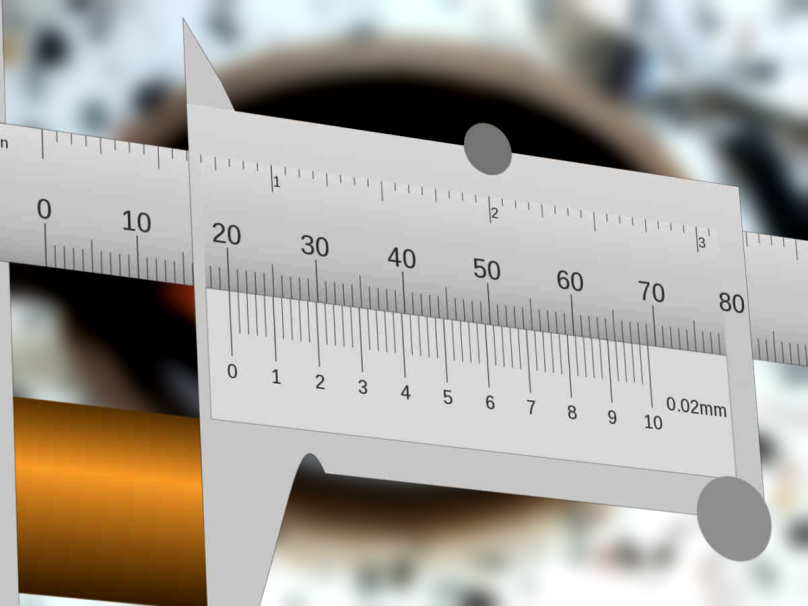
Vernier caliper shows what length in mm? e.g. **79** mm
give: **20.0** mm
